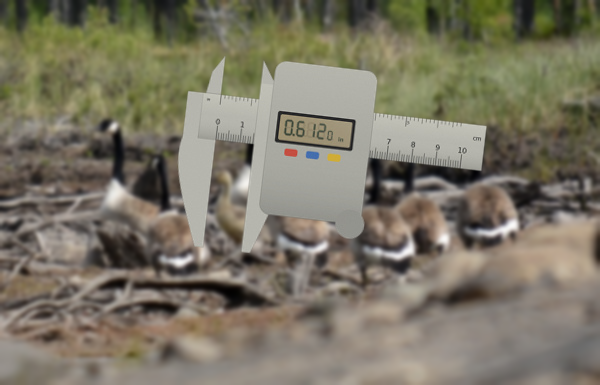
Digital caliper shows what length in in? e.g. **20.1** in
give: **0.6120** in
